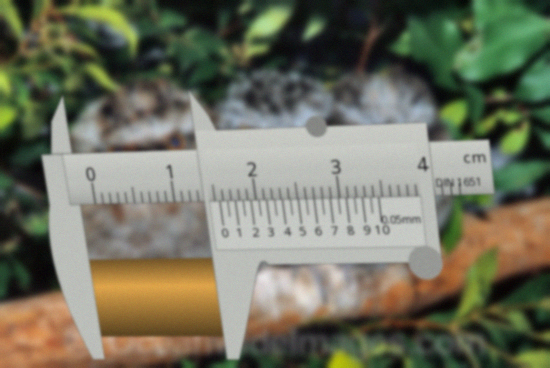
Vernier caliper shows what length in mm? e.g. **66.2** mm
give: **15.6** mm
